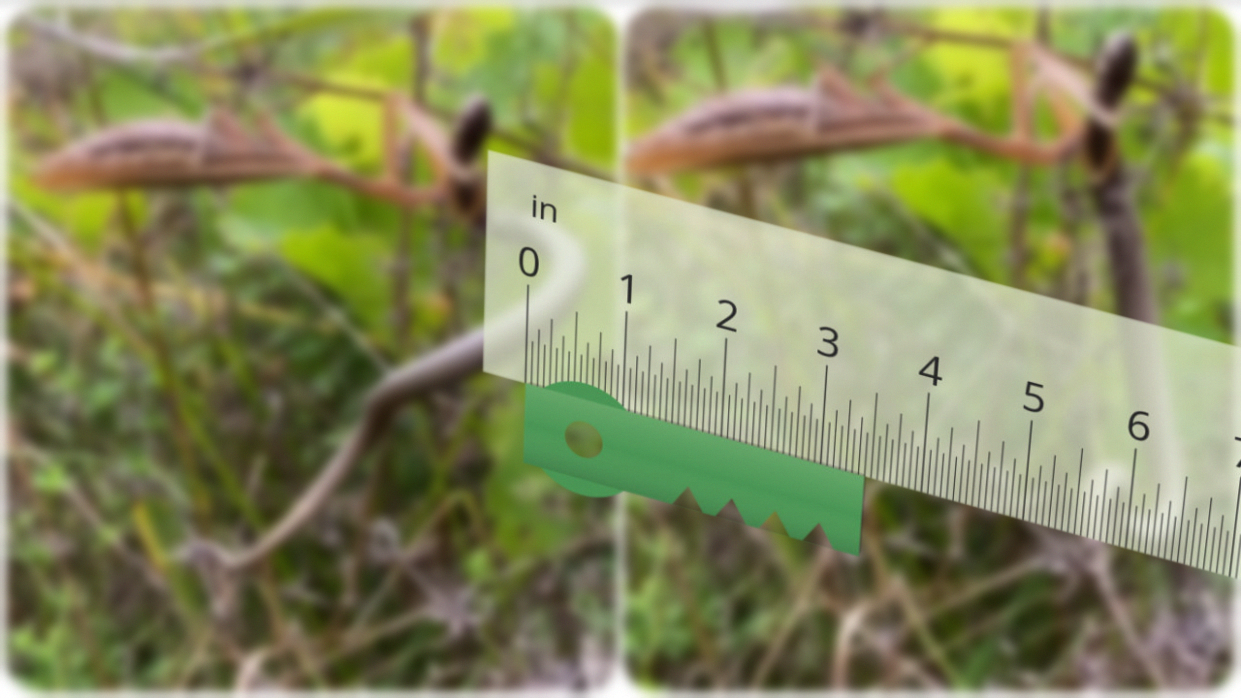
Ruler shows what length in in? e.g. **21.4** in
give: **3.4375** in
